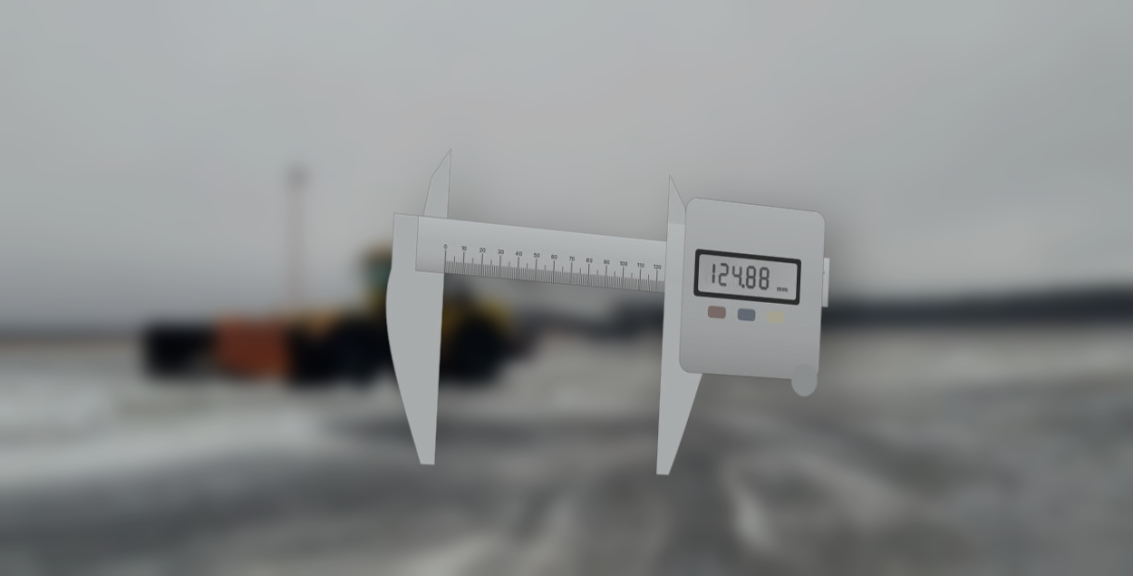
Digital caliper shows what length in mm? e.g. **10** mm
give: **124.88** mm
